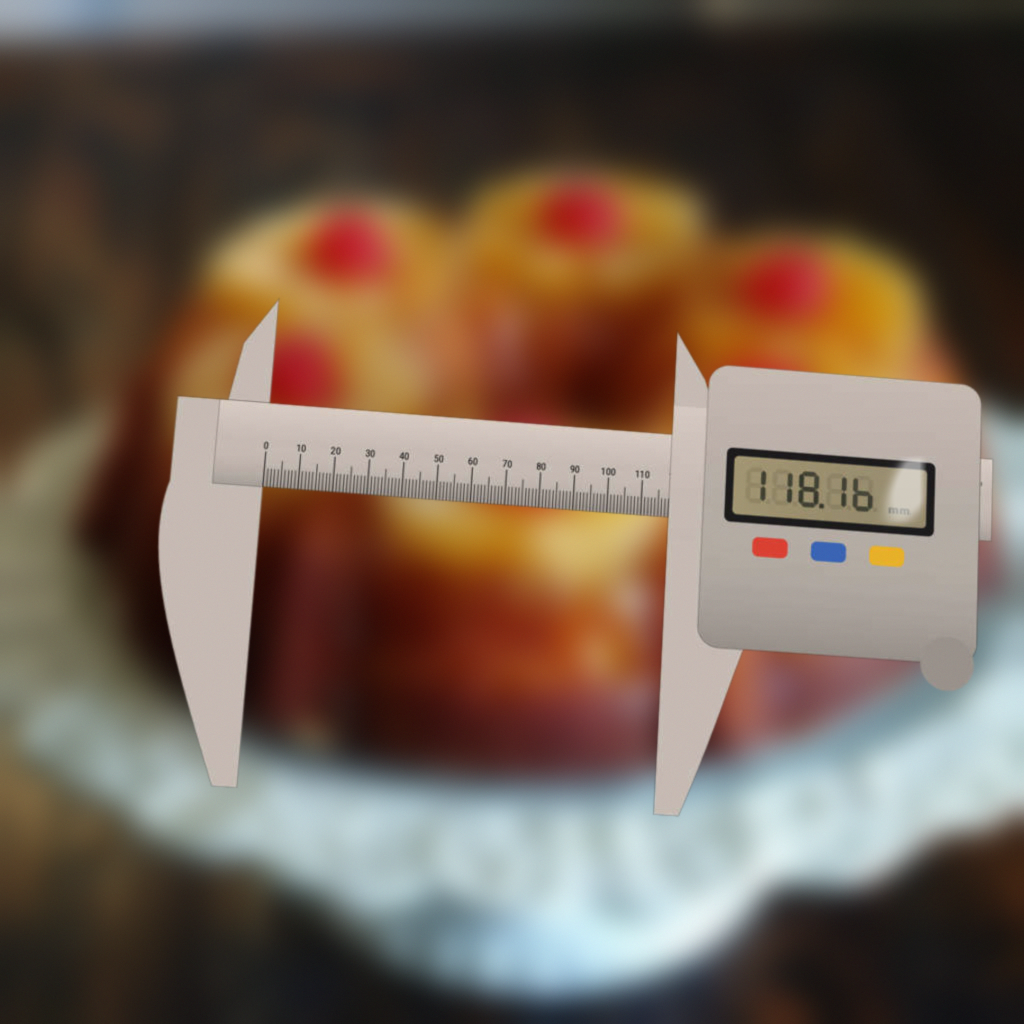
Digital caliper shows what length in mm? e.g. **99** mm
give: **118.16** mm
